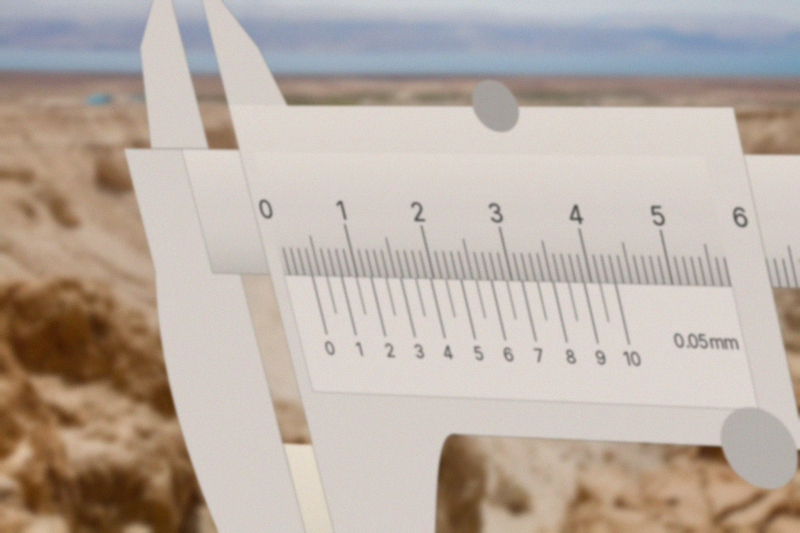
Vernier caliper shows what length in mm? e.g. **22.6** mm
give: **4.0** mm
